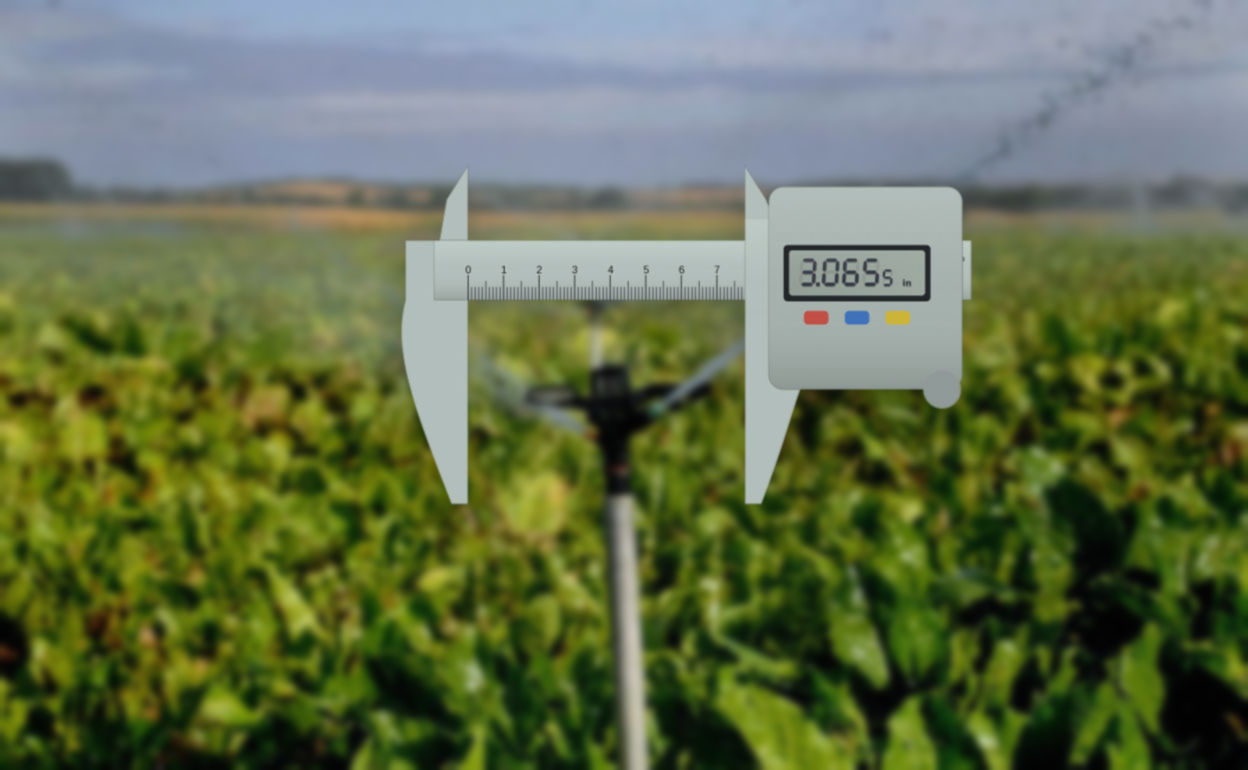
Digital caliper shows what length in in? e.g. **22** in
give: **3.0655** in
